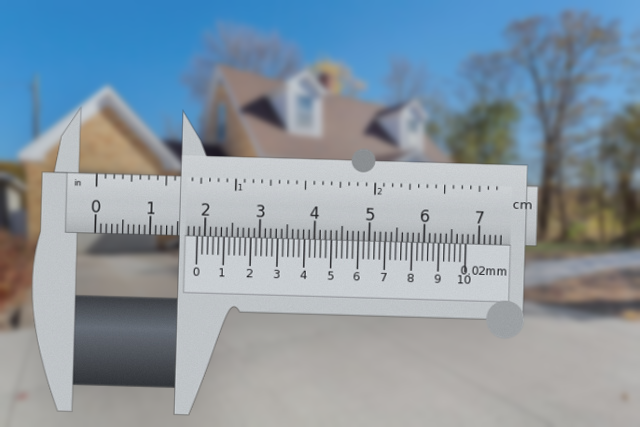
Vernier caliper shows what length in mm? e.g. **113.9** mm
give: **18.6** mm
